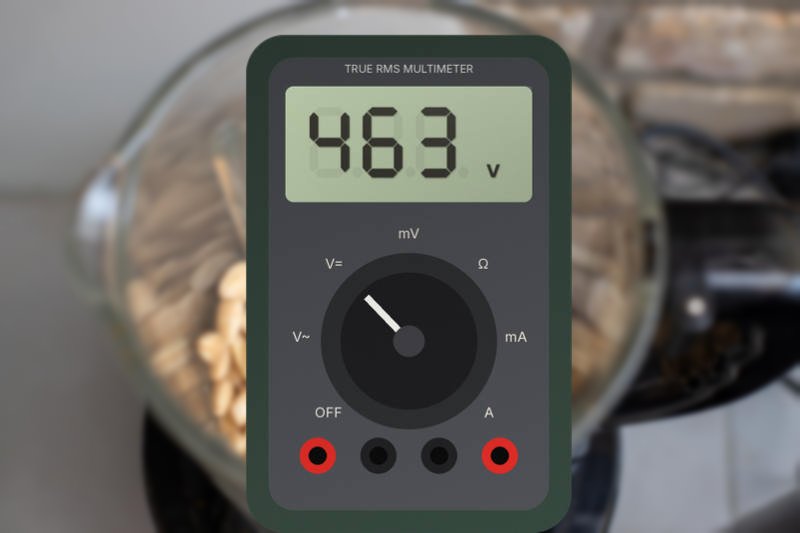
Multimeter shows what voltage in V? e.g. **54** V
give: **463** V
